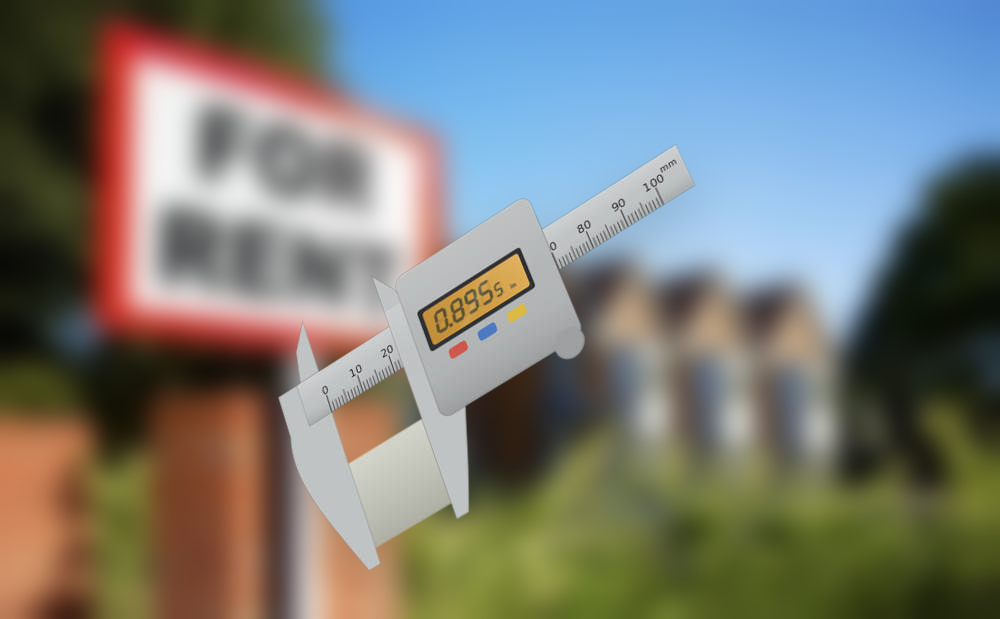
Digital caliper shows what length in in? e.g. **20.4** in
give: **0.8955** in
